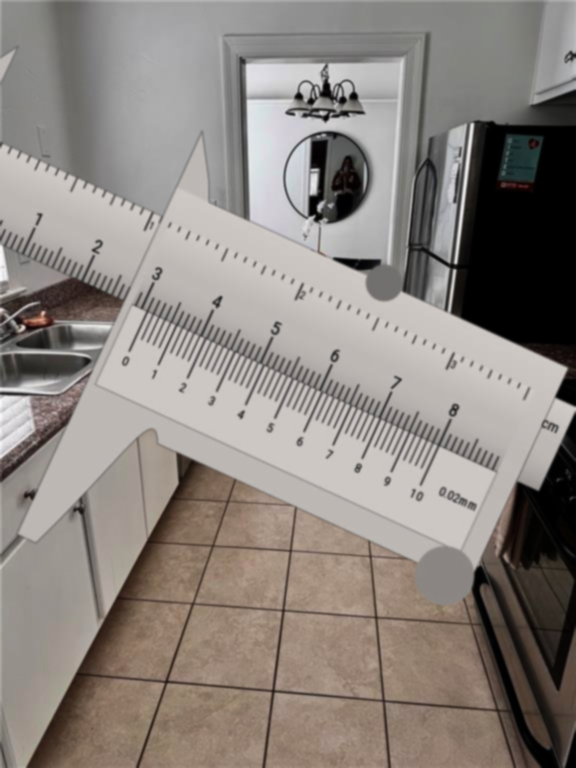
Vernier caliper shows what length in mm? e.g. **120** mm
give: **31.0** mm
